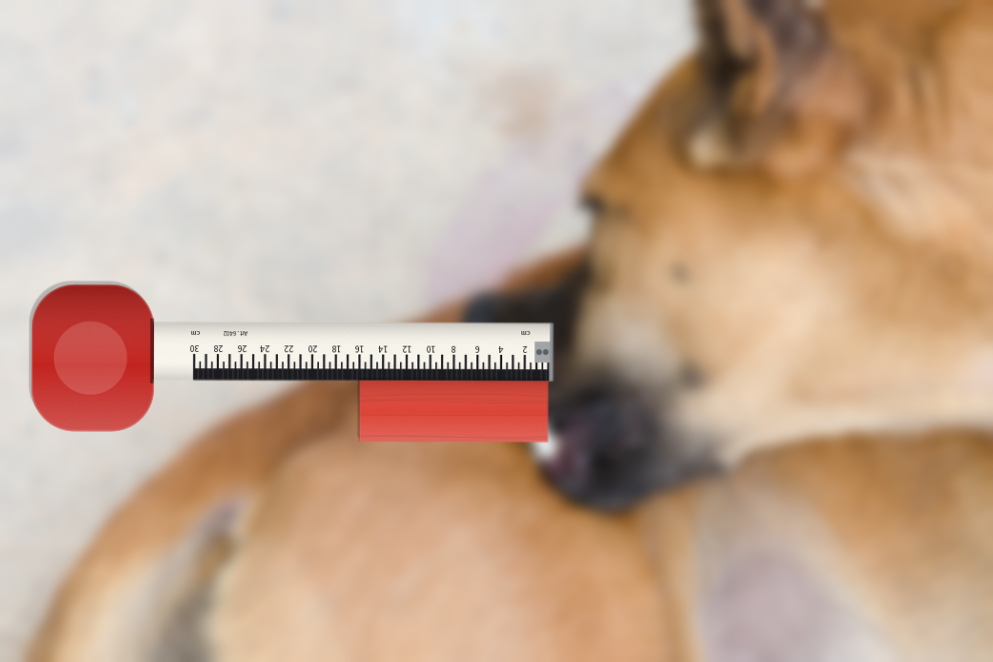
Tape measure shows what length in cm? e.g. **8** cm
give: **16** cm
